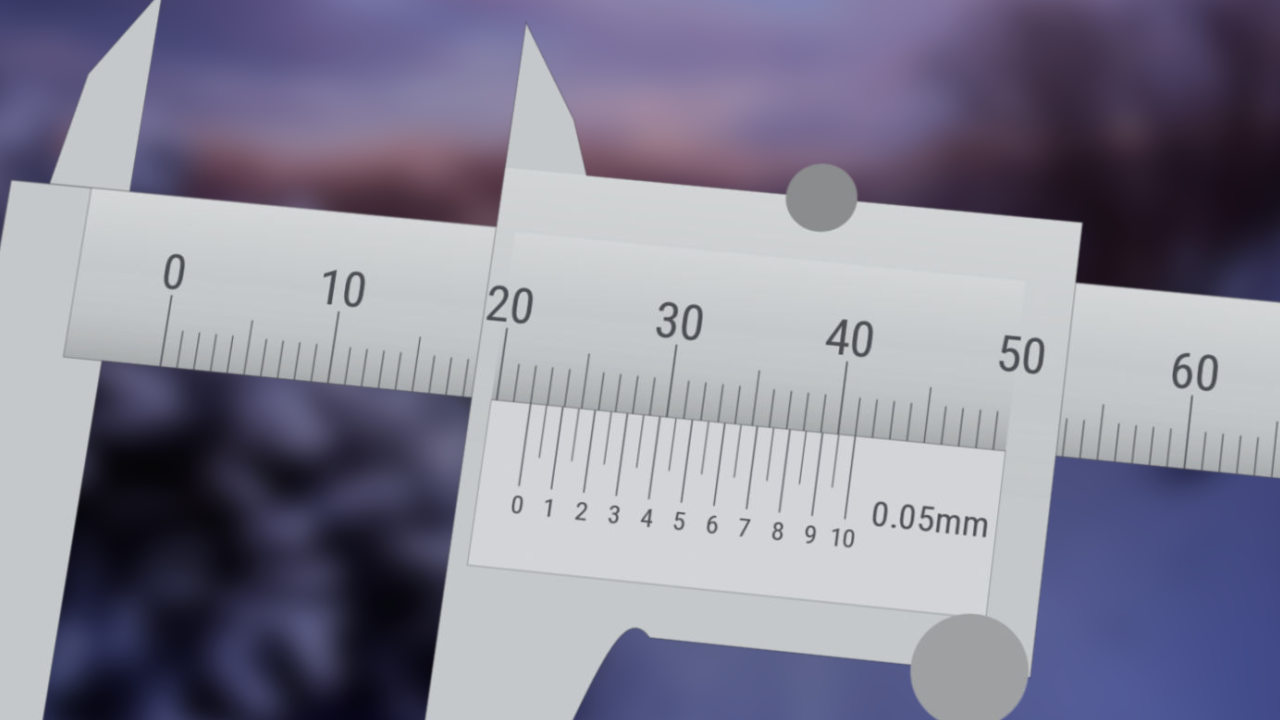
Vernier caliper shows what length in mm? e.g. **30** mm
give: **22.0** mm
